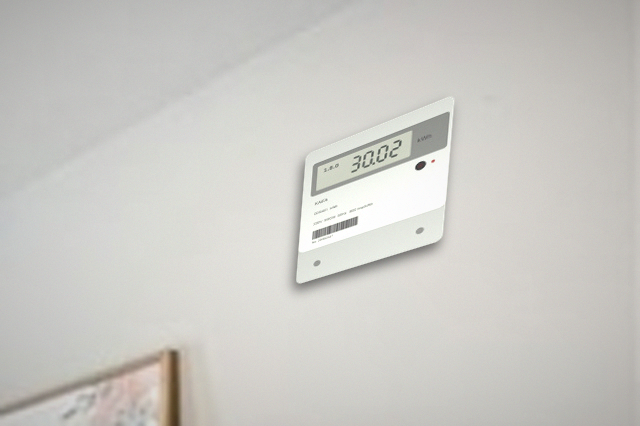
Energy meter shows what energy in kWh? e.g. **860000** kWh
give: **30.02** kWh
